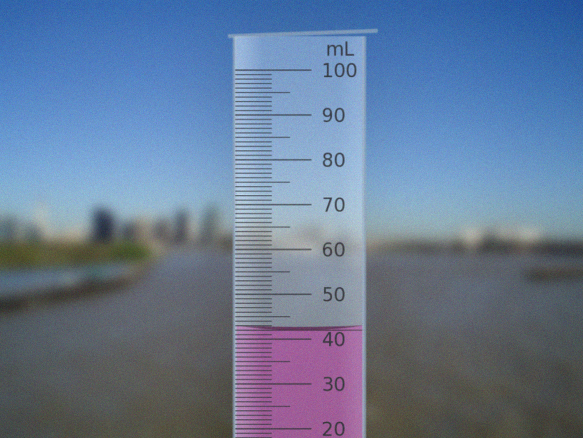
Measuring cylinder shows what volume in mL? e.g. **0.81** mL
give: **42** mL
